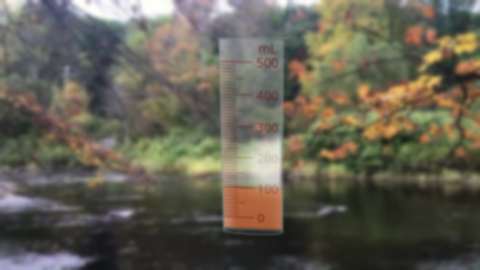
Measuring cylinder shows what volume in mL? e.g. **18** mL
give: **100** mL
